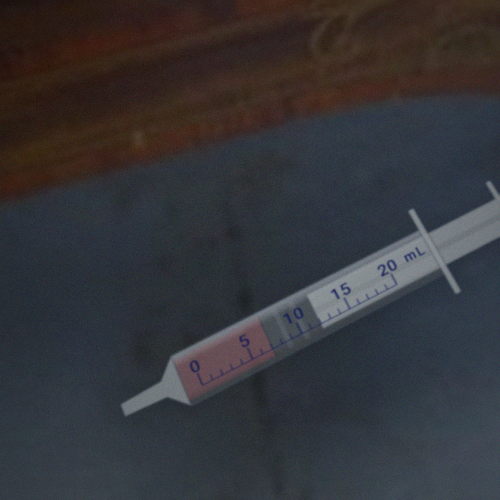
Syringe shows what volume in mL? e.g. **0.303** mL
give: **7** mL
